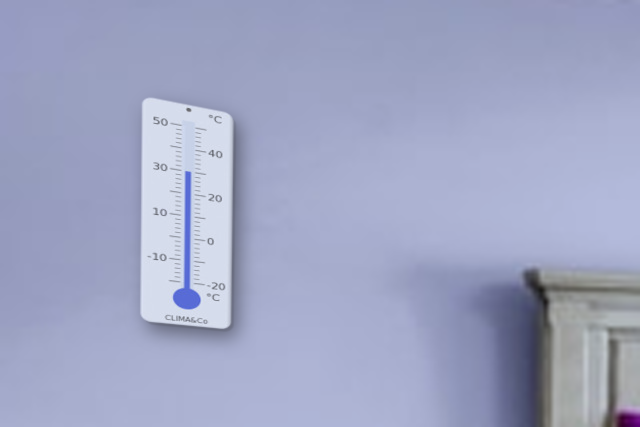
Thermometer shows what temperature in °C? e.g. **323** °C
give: **30** °C
